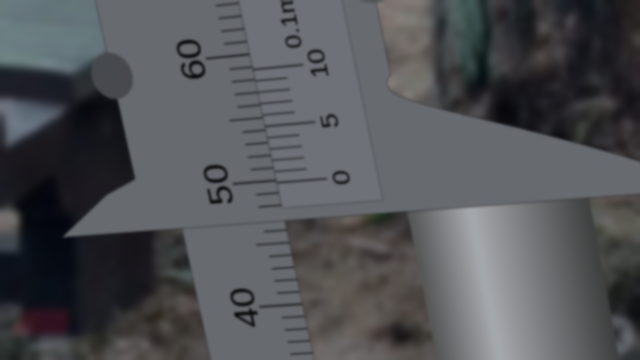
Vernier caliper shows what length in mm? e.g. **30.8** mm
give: **49.8** mm
